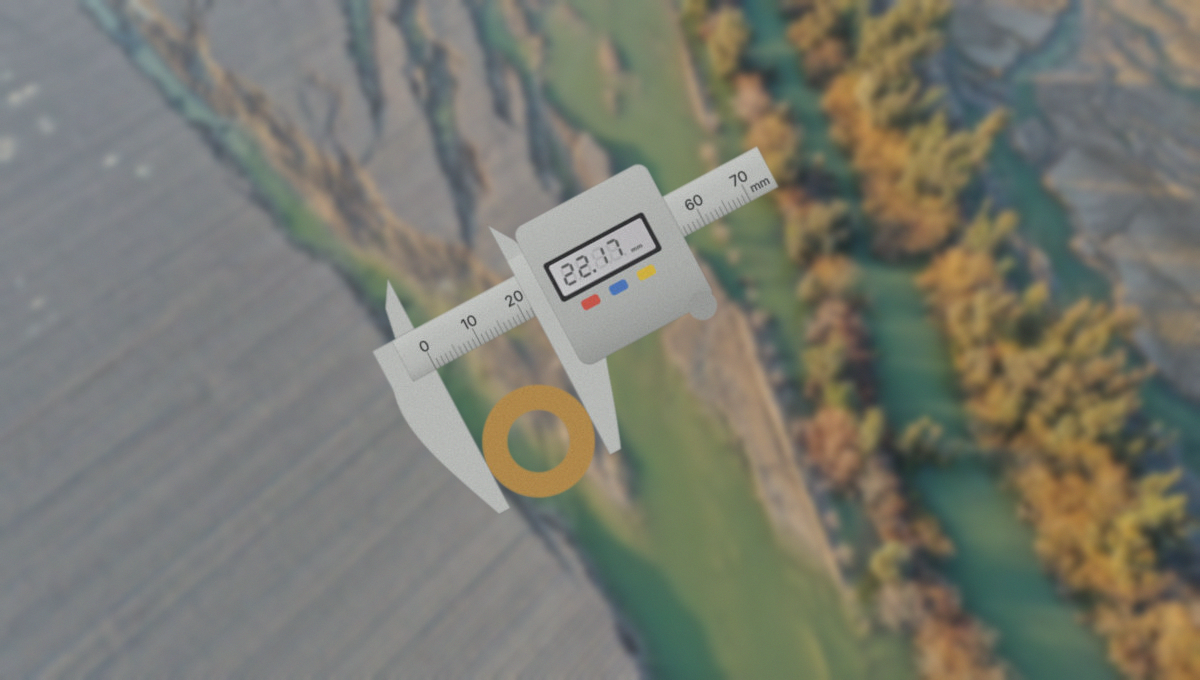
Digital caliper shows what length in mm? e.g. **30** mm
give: **22.17** mm
